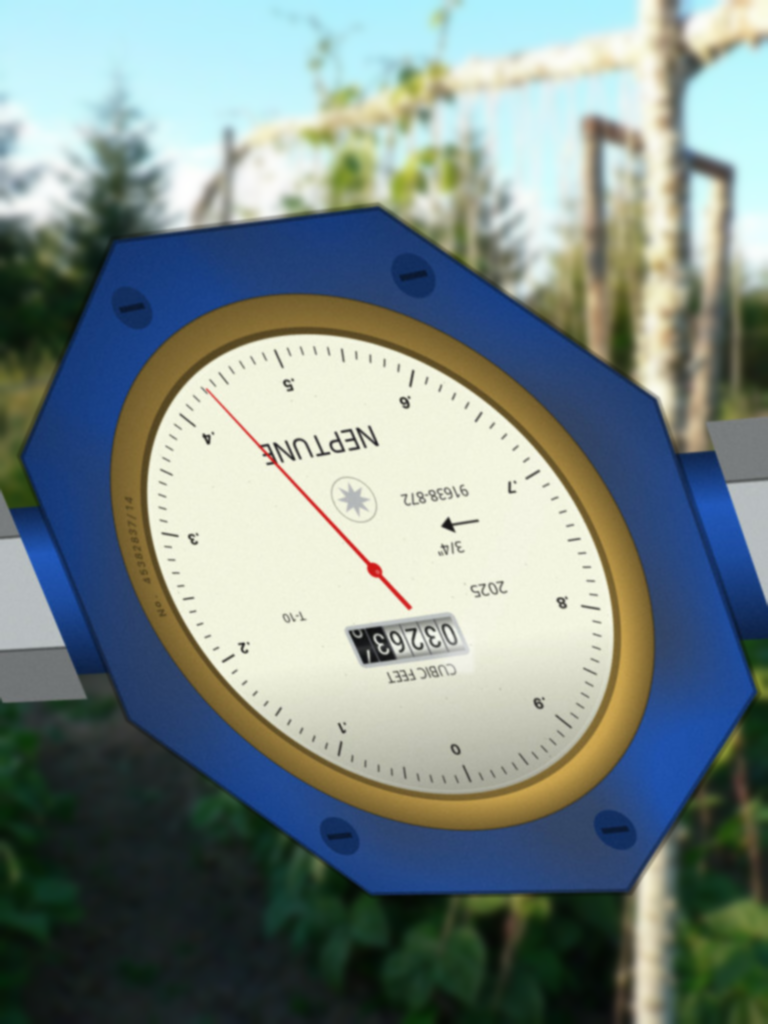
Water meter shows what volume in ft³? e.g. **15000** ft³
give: **32637.43** ft³
